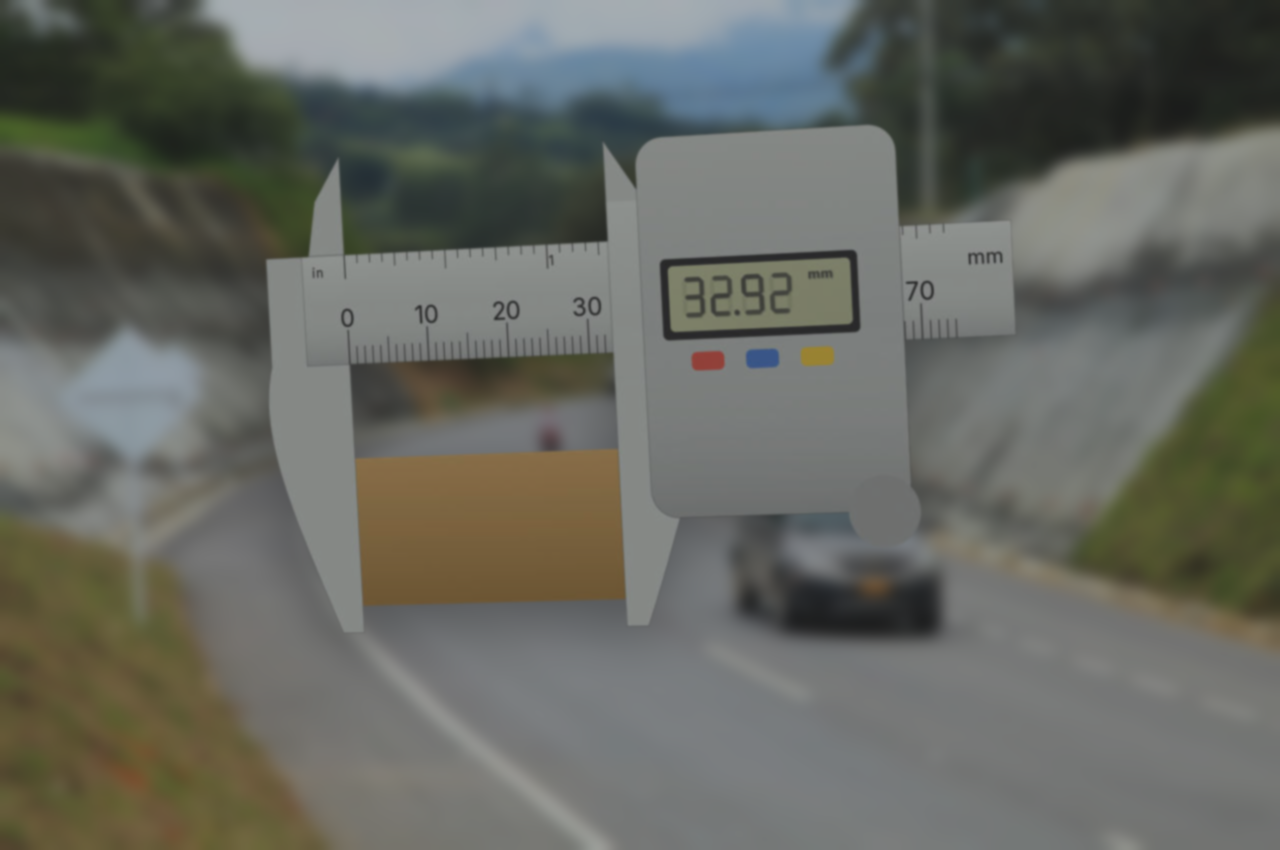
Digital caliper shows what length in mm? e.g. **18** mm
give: **32.92** mm
